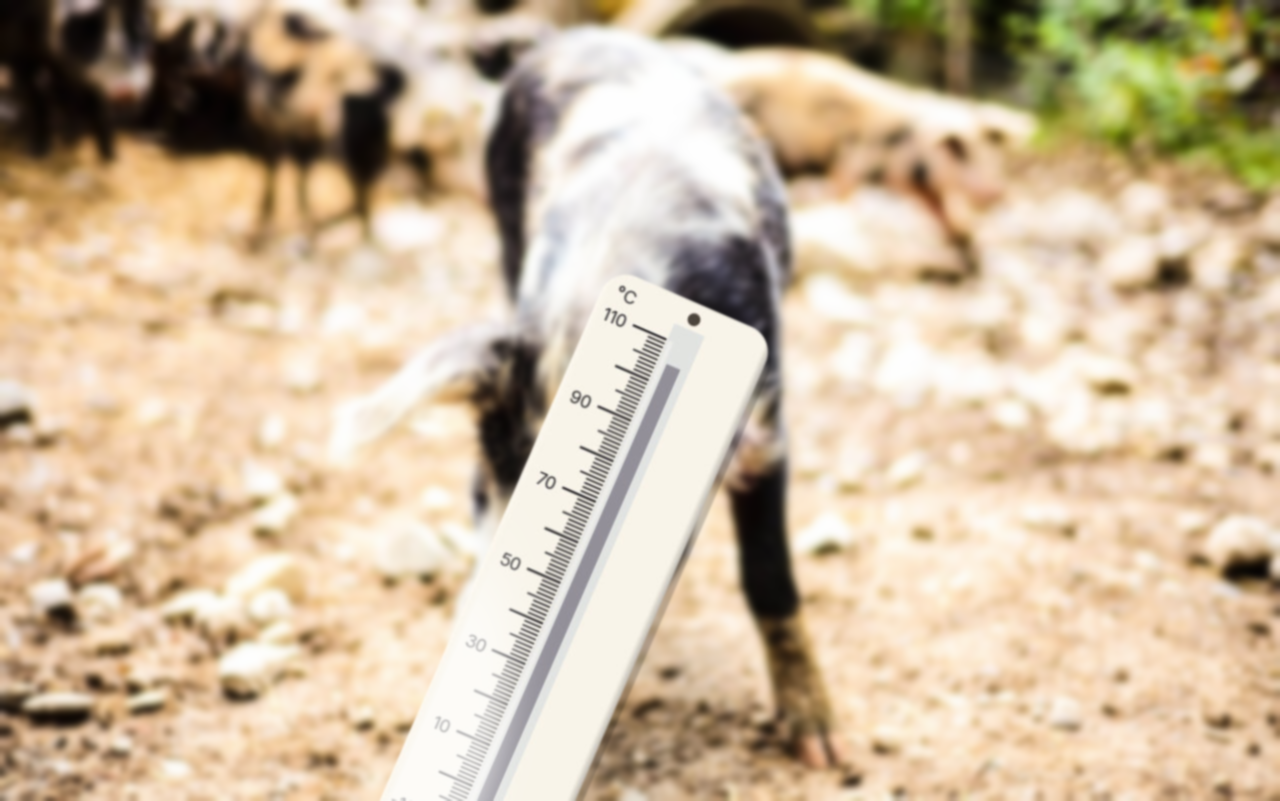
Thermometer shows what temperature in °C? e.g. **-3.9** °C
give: **105** °C
